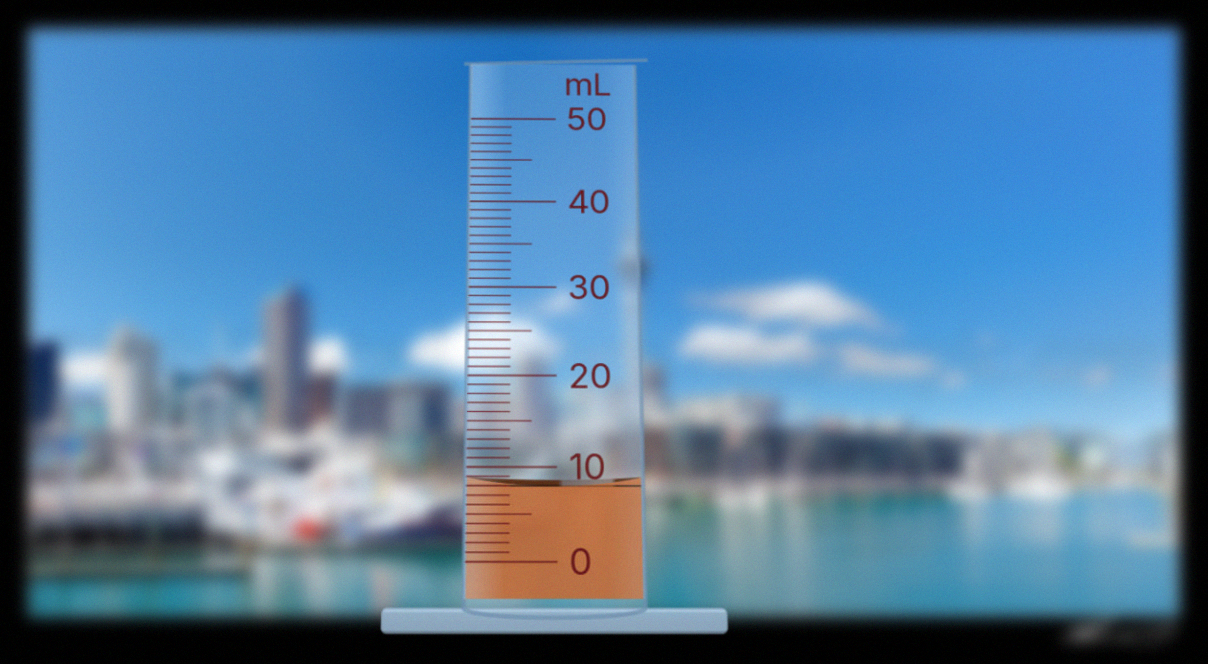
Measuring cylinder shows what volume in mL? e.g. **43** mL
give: **8** mL
